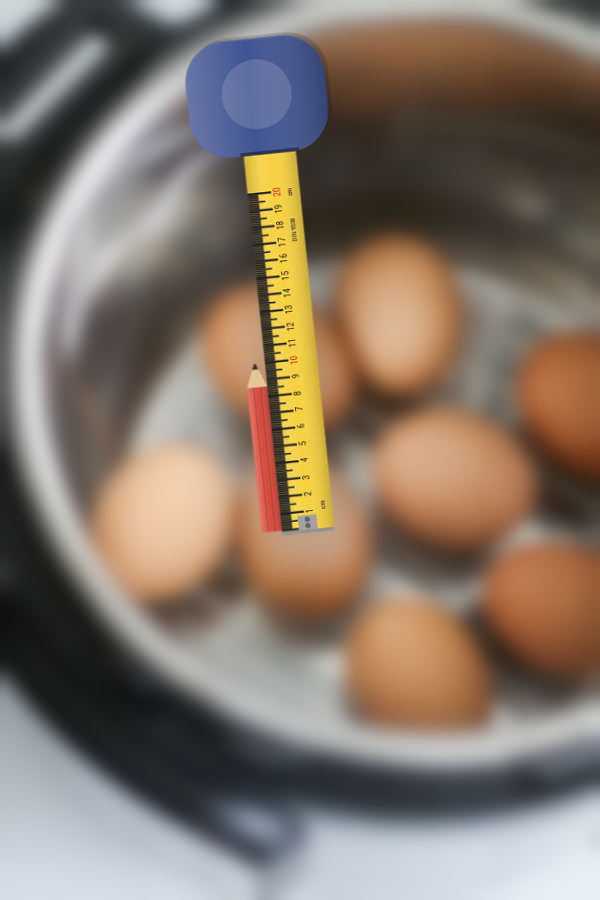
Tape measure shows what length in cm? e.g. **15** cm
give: **10** cm
